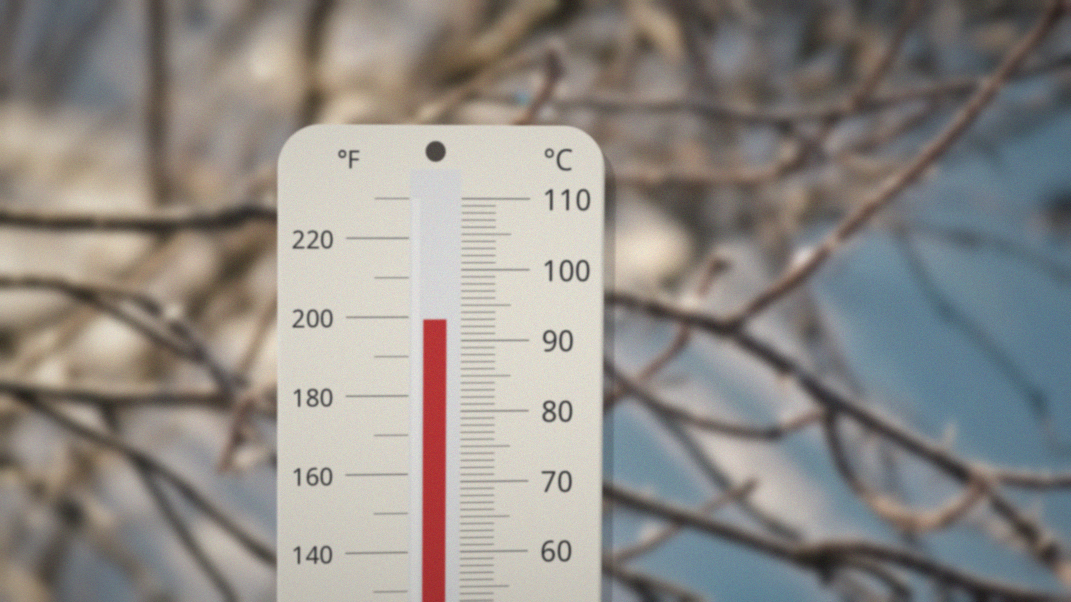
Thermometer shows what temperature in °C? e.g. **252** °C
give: **93** °C
